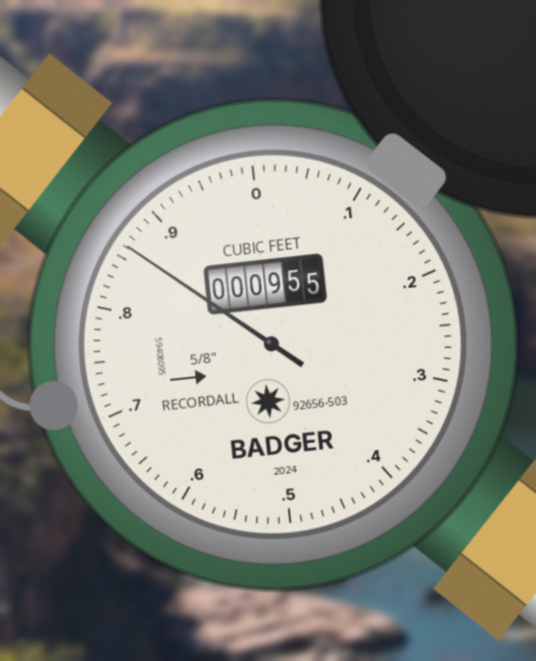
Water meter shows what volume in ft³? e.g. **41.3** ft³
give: **954.86** ft³
